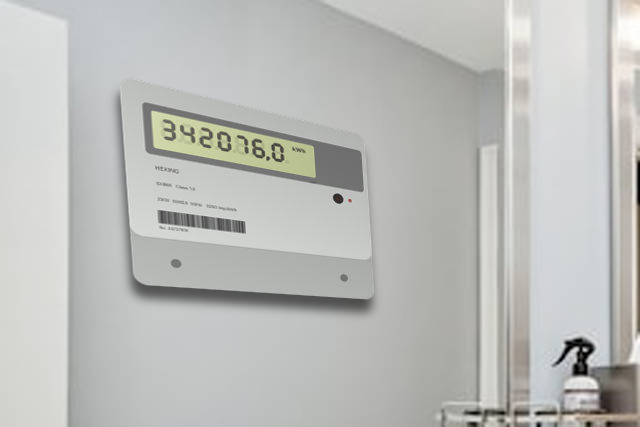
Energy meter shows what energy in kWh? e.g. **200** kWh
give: **342076.0** kWh
